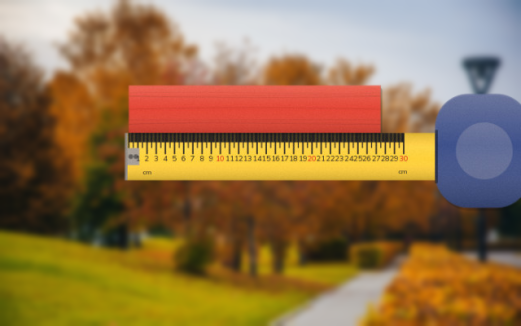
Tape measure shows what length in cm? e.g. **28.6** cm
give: **27.5** cm
